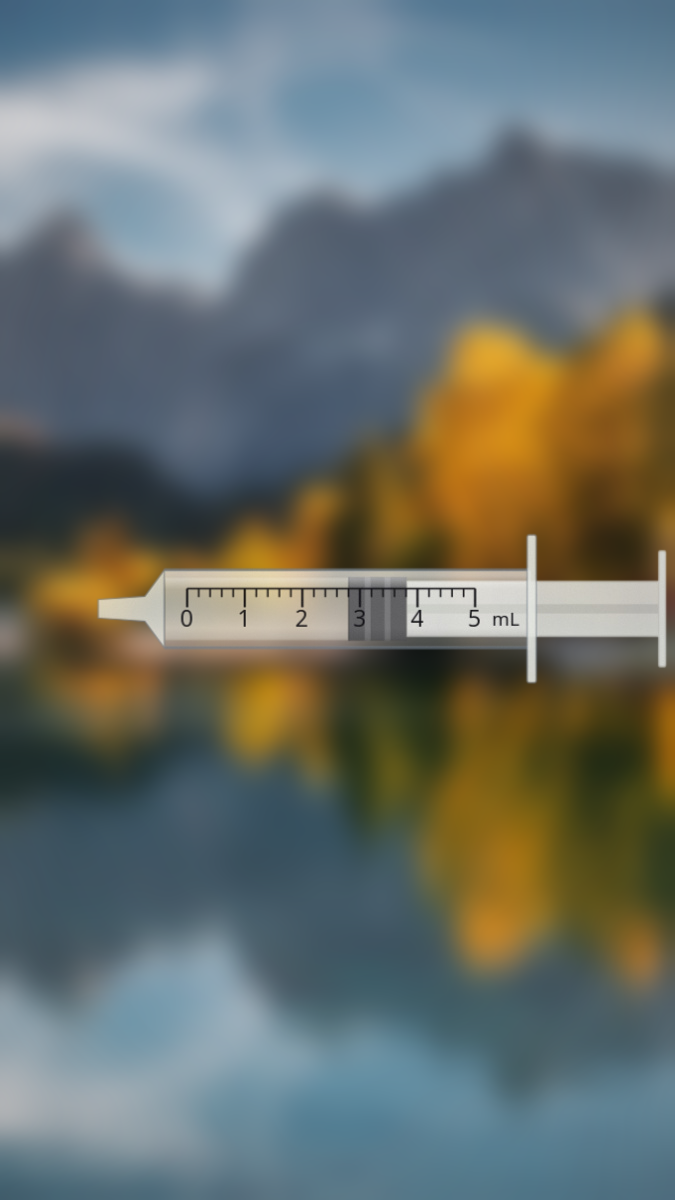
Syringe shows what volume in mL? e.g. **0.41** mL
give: **2.8** mL
